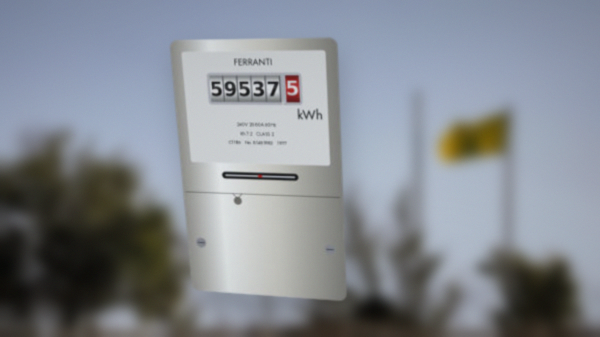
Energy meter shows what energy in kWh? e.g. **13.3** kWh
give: **59537.5** kWh
